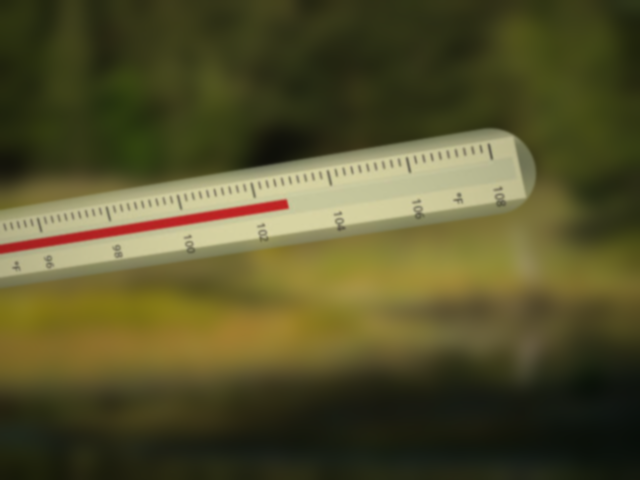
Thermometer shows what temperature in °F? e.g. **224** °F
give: **102.8** °F
